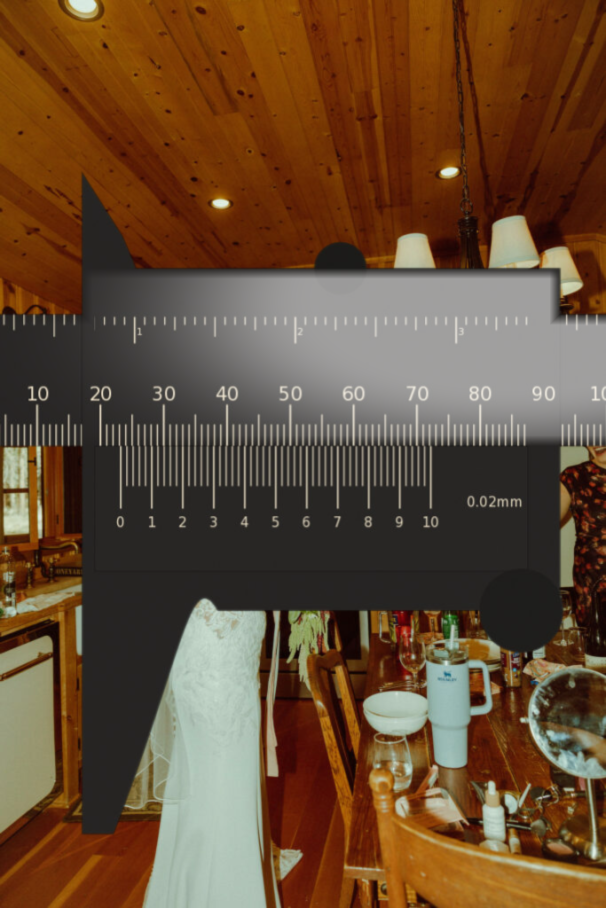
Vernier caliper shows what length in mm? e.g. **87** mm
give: **23.2** mm
